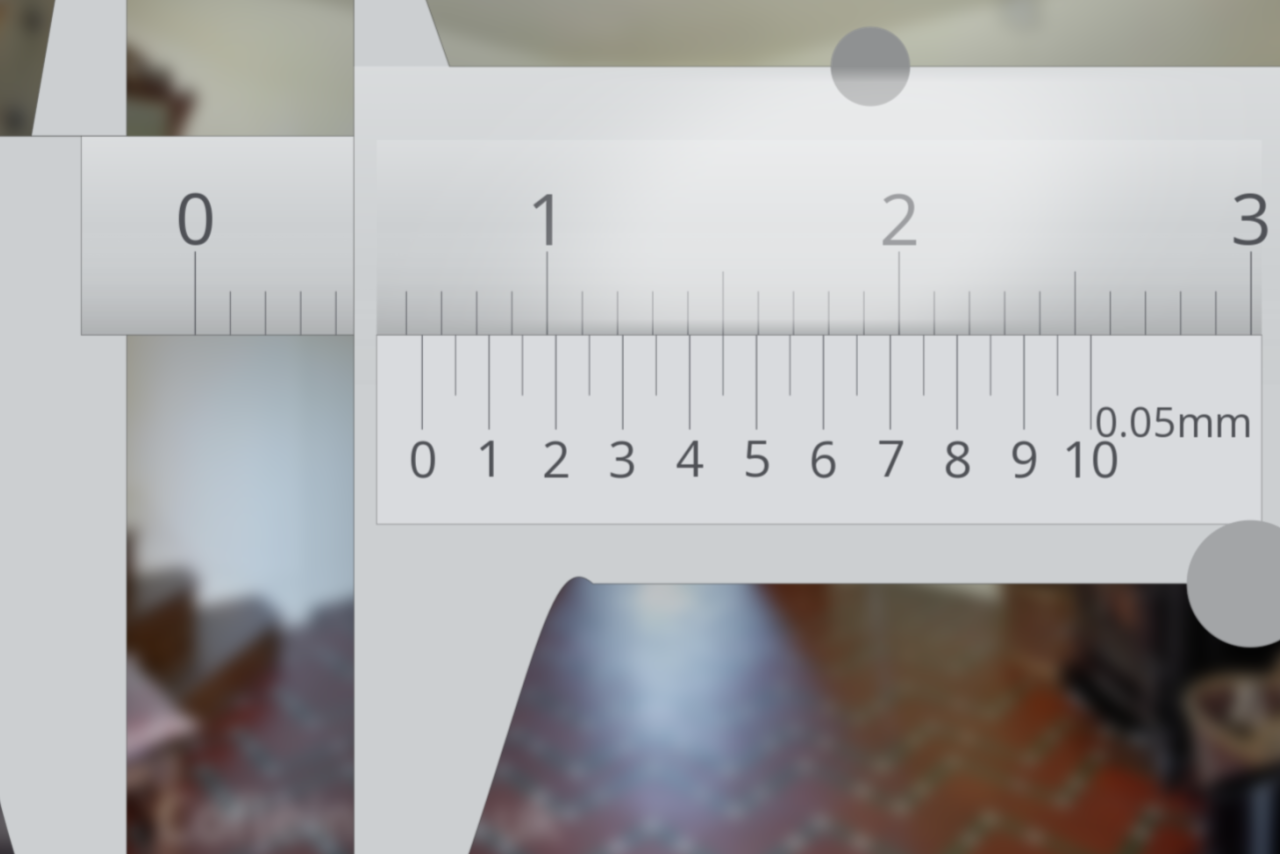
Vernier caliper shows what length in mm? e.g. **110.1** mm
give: **6.45** mm
